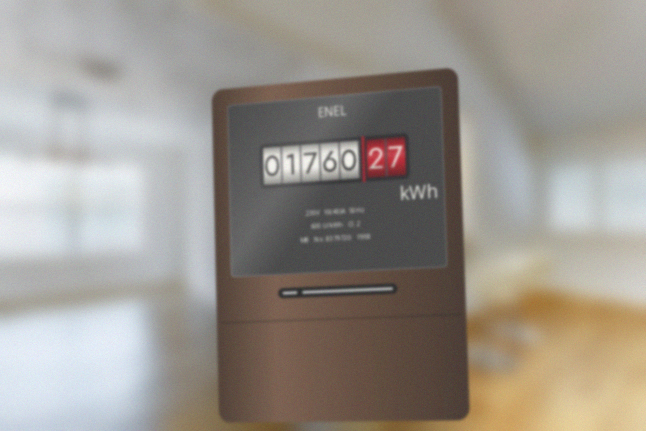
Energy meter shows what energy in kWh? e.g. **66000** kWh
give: **1760.27** kWh
